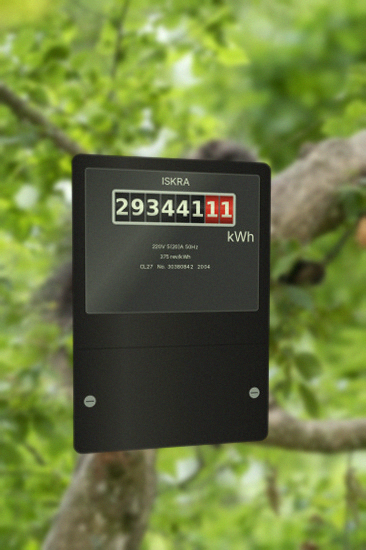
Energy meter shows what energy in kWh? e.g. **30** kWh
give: **293441.11** kWh
